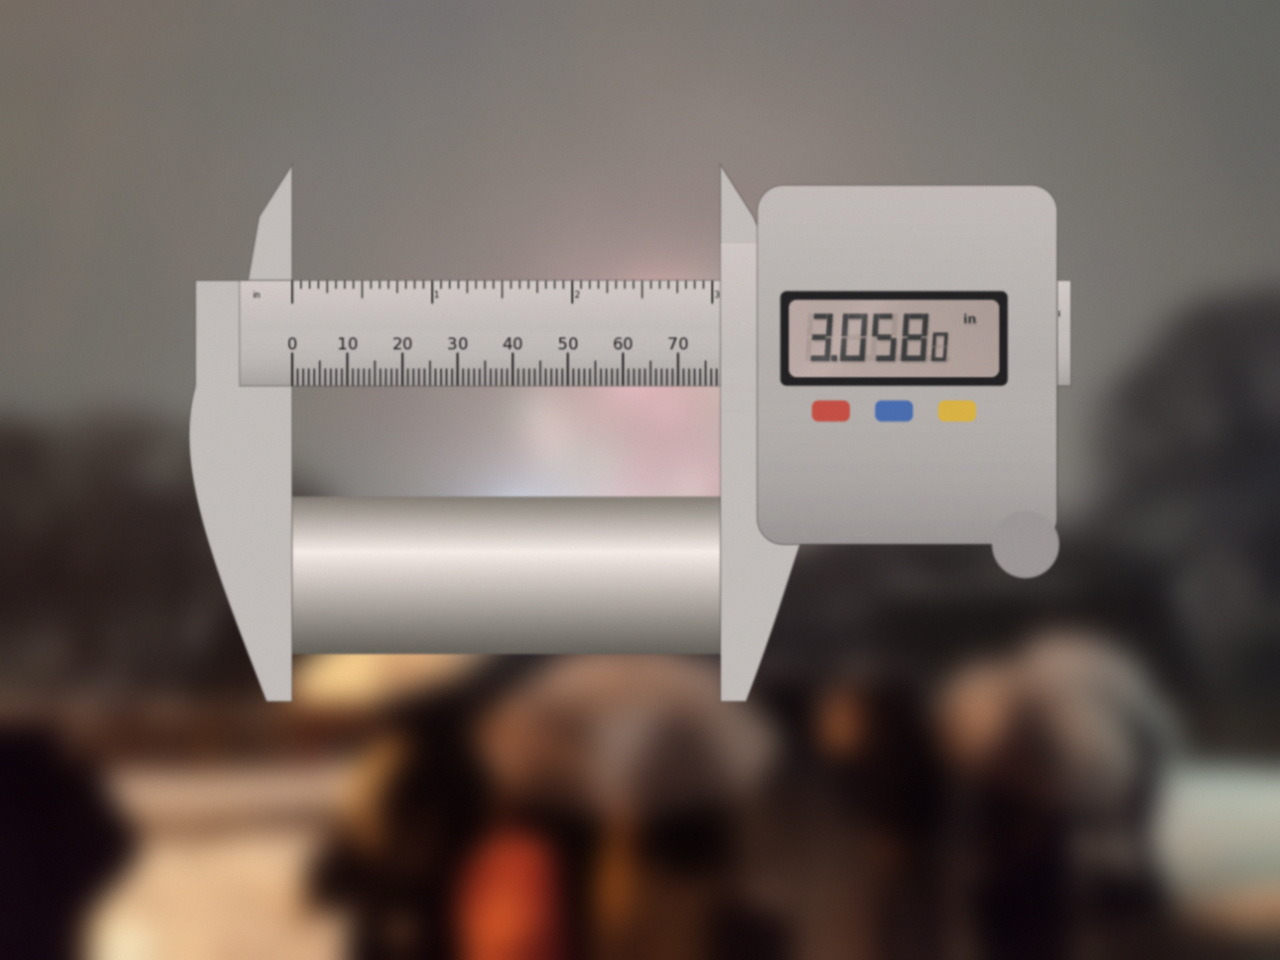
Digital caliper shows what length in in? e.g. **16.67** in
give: **3.0580** in
